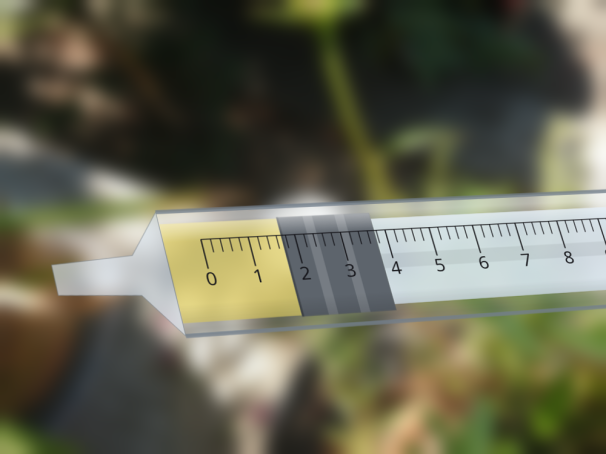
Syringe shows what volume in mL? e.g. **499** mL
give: **1.7** mL
